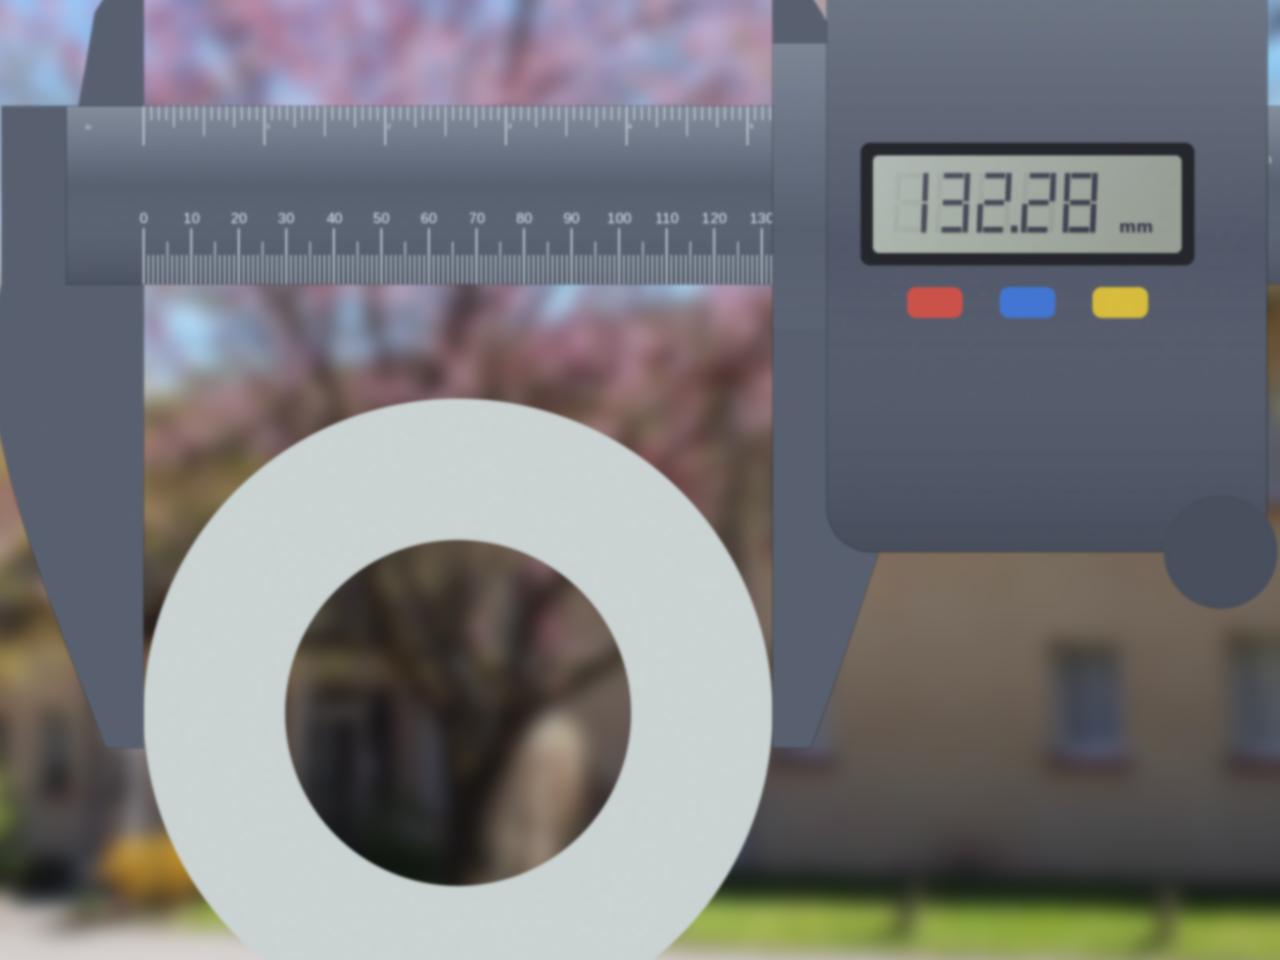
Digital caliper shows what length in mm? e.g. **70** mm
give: **132.28** mm
